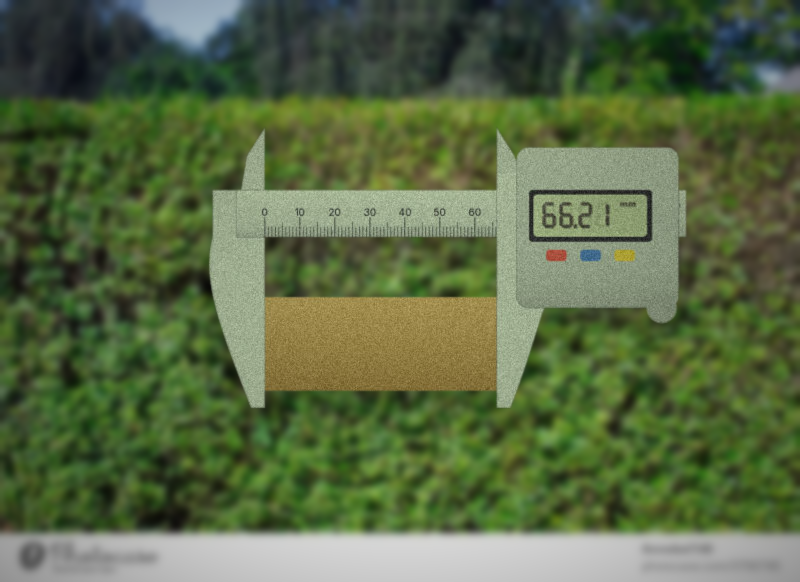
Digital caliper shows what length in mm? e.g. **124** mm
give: **66.21** mm
